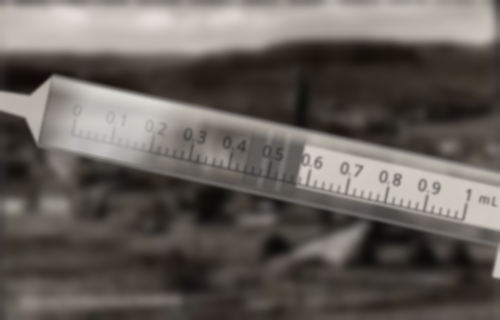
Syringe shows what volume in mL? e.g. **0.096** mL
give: **0.44** mL
